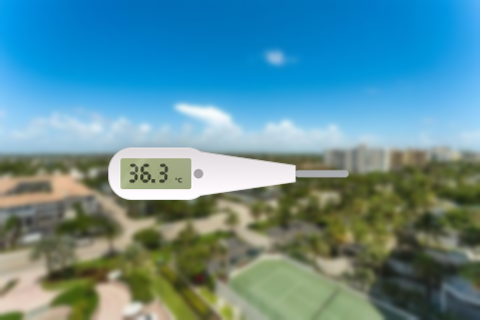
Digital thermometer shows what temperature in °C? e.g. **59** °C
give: **36.3** °C
